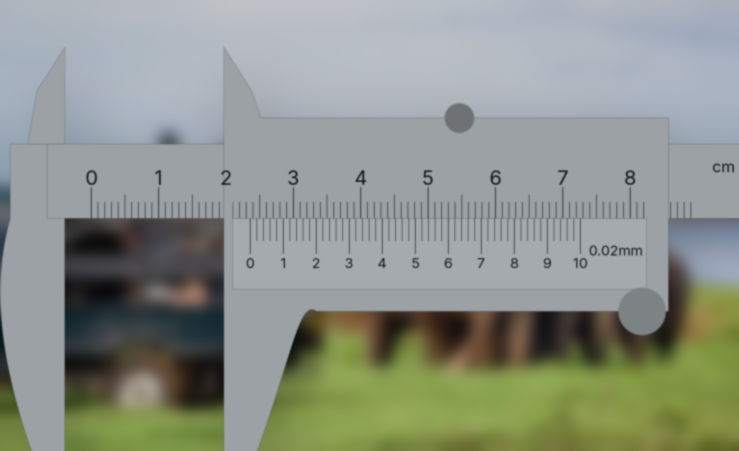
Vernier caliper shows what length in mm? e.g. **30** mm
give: **23.6** mm
